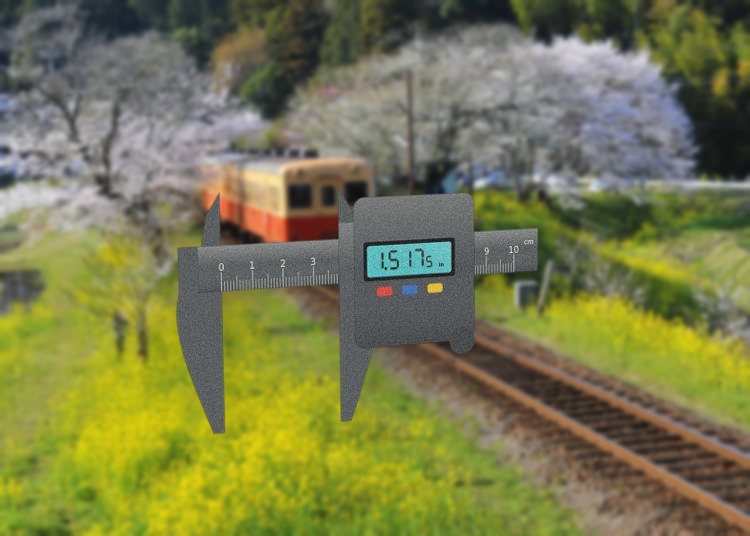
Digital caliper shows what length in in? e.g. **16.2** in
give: **1.5175** in
